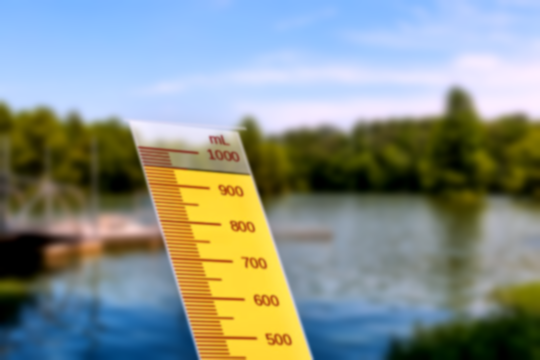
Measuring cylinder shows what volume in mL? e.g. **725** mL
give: **950** mL
